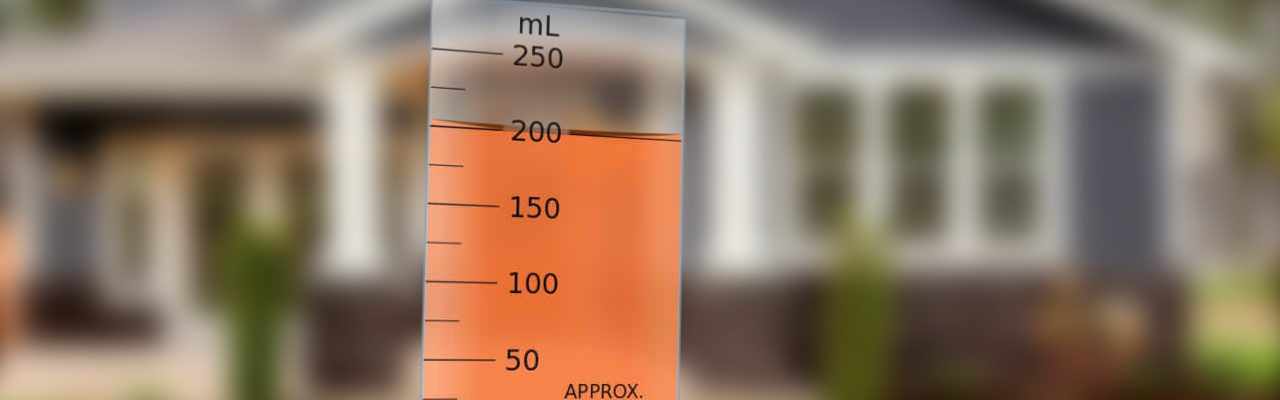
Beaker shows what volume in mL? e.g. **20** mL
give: **200** mL
